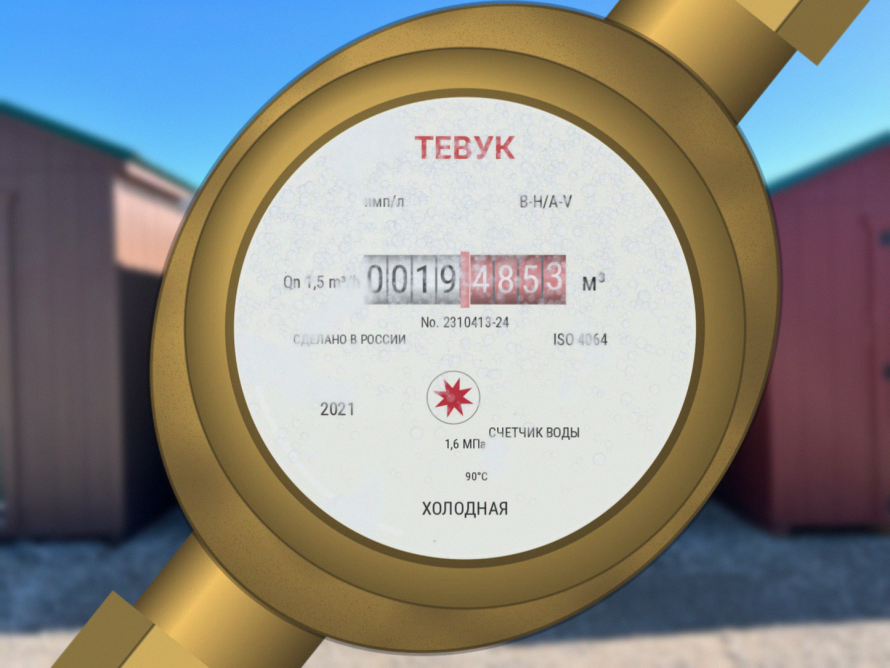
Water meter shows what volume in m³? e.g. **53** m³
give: **19.4853** m³
